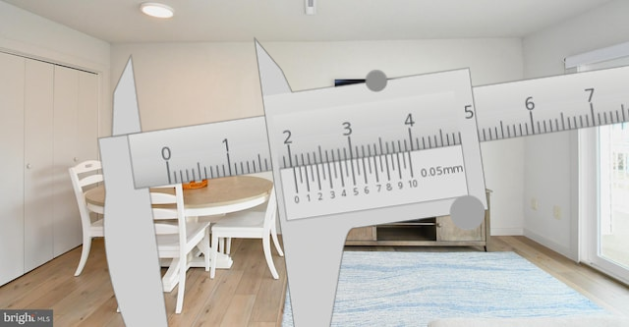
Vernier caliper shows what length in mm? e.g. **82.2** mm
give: **20.4** mm
